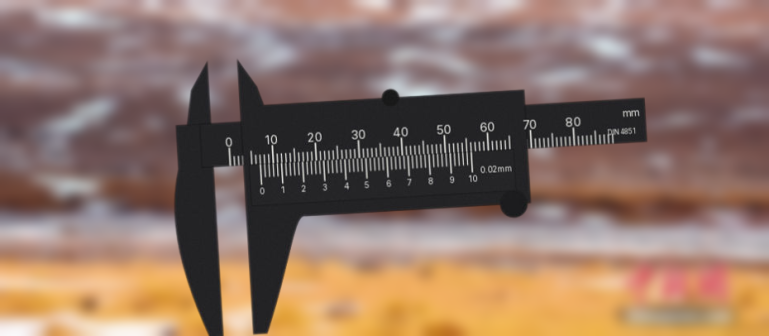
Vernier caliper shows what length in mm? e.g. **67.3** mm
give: **7.0** mm
